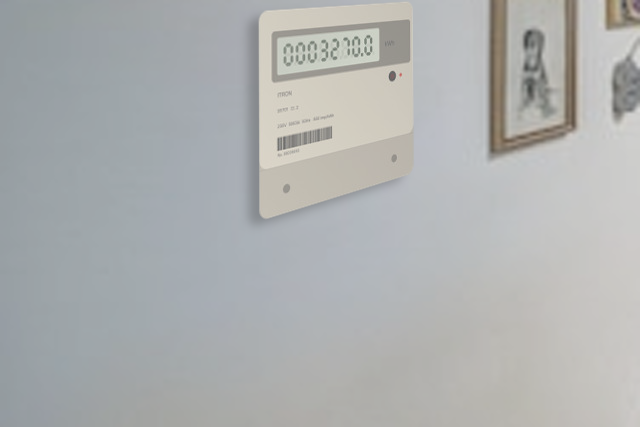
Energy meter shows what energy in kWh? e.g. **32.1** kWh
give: **3270.0** kWh
